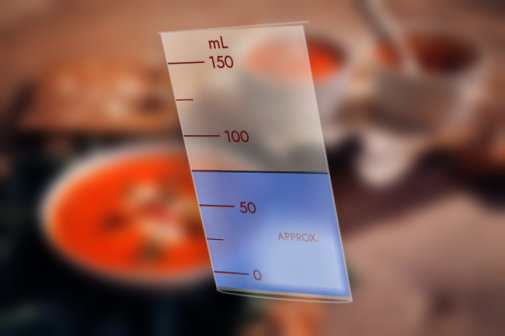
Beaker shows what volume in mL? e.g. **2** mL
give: **75** mL
